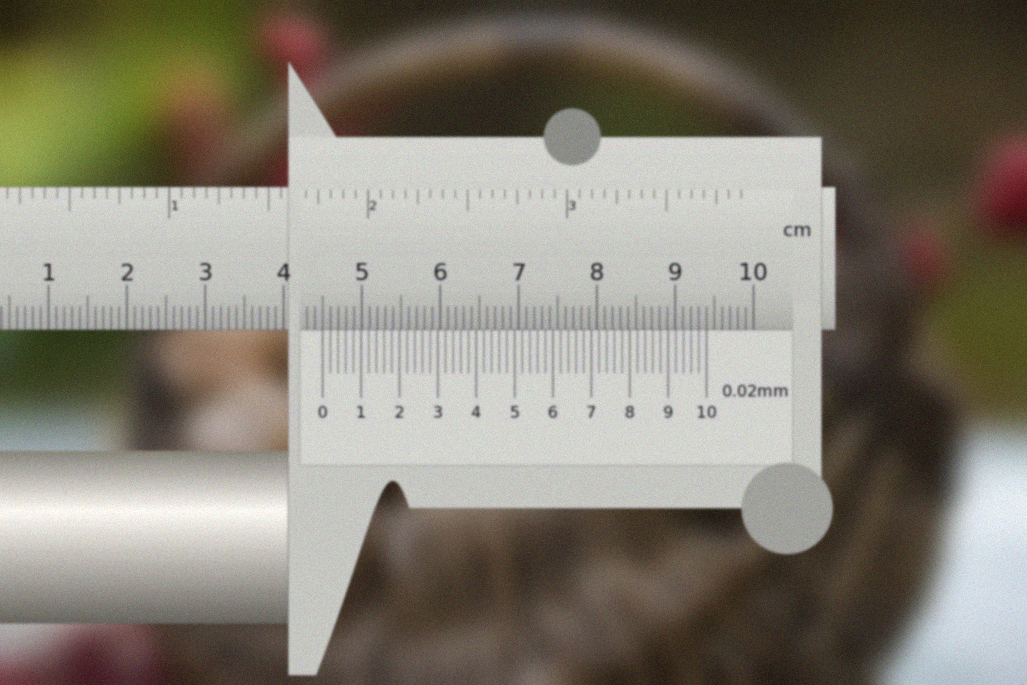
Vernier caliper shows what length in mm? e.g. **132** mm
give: **45.0** mm
